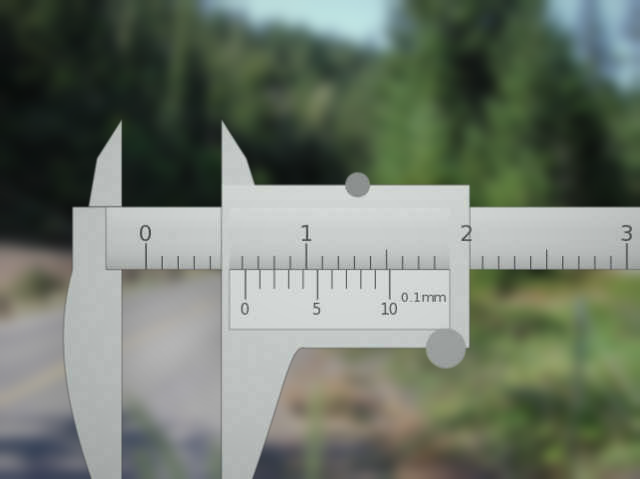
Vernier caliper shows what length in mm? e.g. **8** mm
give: **6.2** mm
